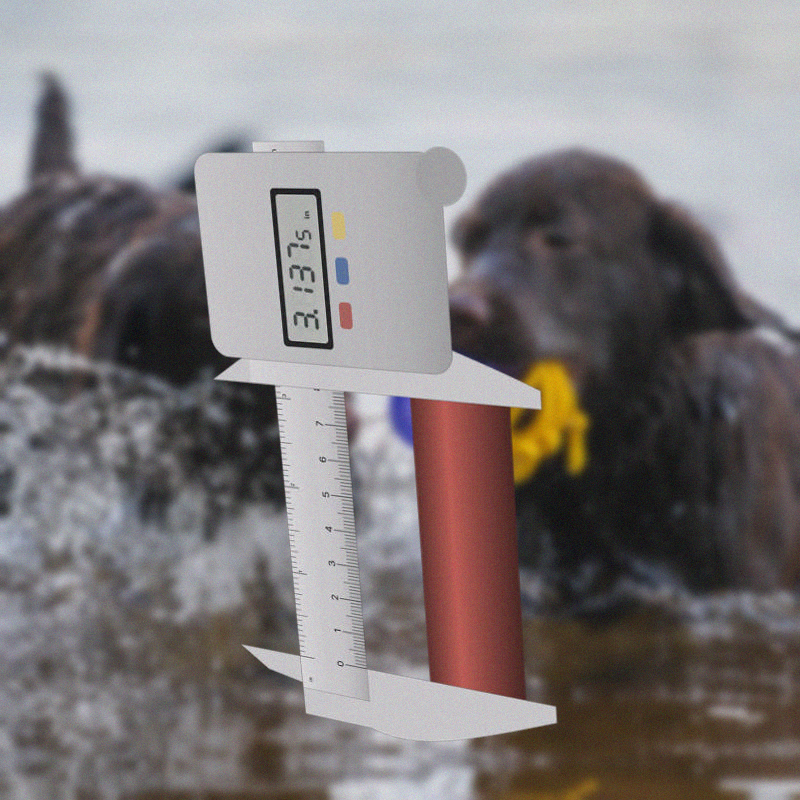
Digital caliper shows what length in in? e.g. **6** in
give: **3.1375** in
